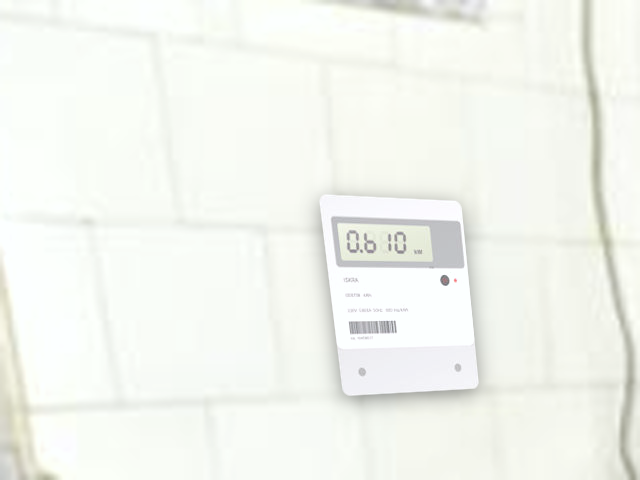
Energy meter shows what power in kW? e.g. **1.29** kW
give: **0.610** kW
